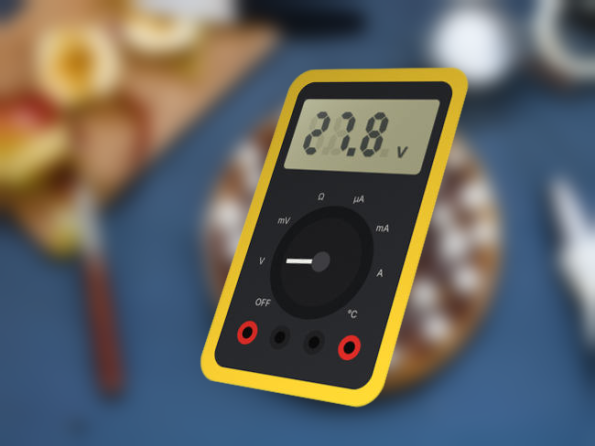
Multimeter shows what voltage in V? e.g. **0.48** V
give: **27.8** V
